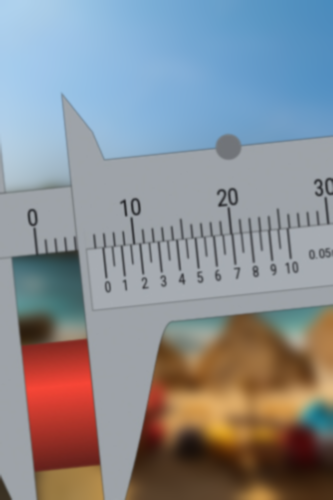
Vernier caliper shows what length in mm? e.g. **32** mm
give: **6.8** mm
